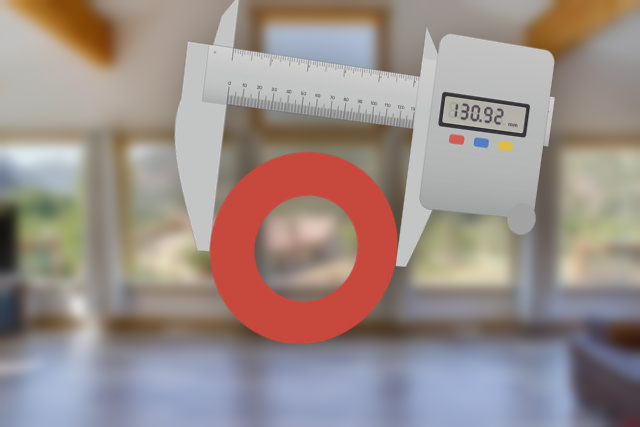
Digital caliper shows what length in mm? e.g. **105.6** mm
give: **130.92** mm
